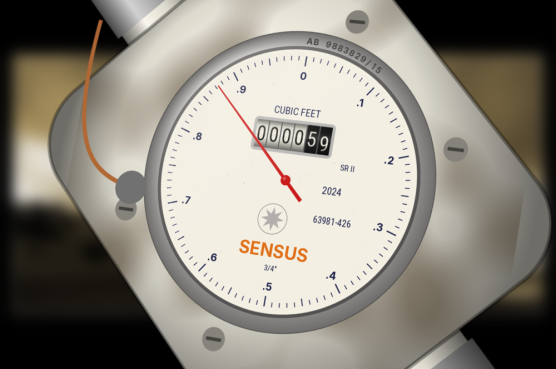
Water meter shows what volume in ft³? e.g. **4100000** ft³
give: **58.87** ft³
